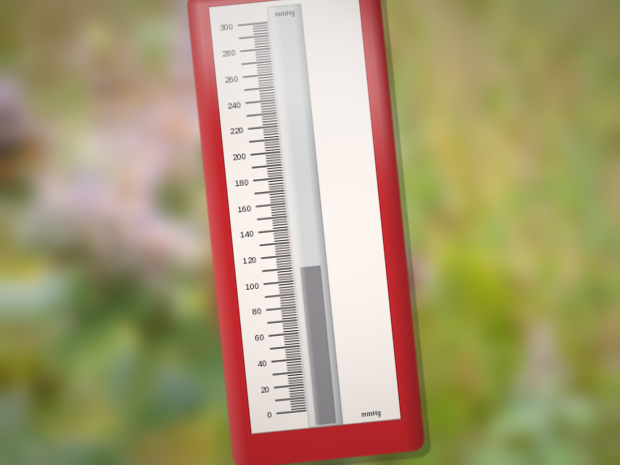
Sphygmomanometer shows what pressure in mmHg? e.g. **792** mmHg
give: **110** mmHg
